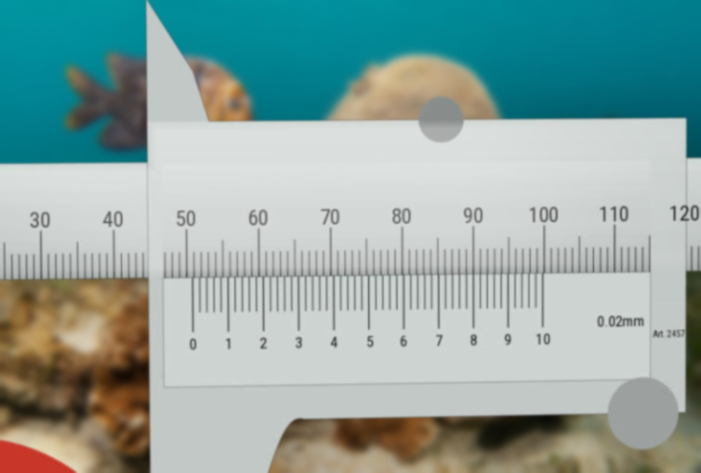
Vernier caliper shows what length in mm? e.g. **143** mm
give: **50.8** mm
